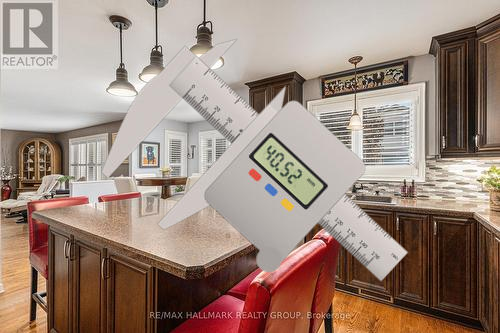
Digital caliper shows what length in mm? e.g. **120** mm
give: **40.52** mm
